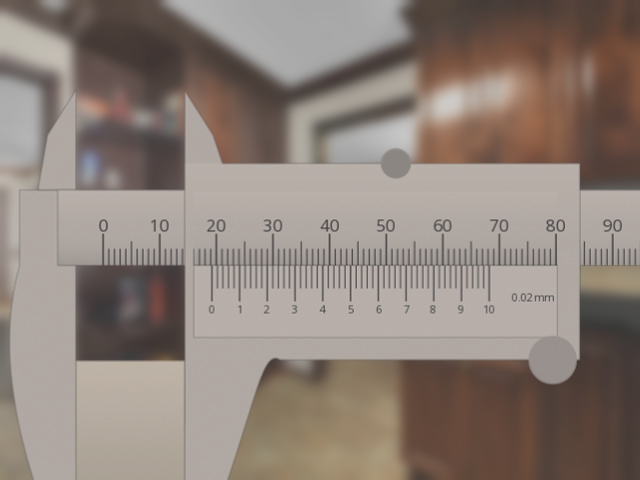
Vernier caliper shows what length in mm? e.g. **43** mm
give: **19.2** mm
